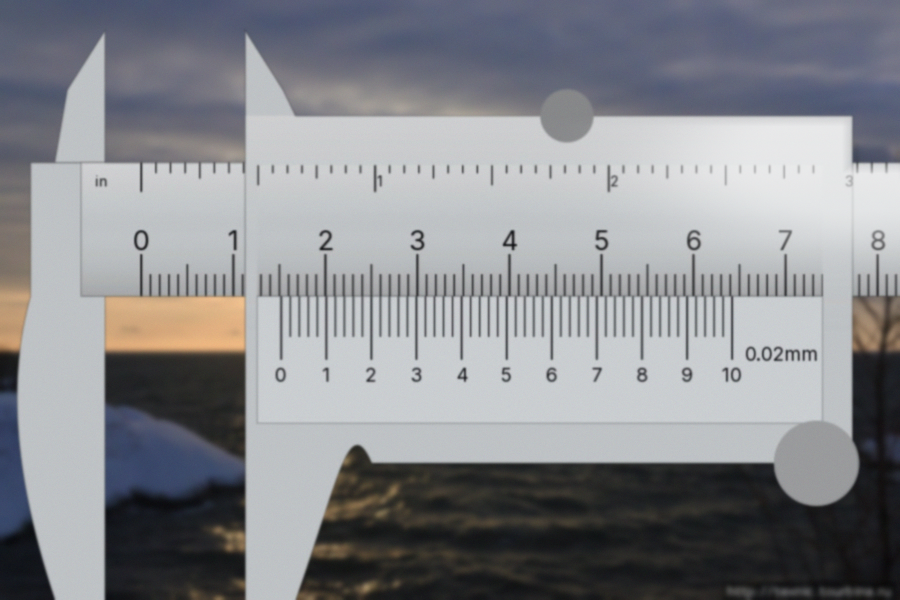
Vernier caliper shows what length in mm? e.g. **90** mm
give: **15.2** mm
